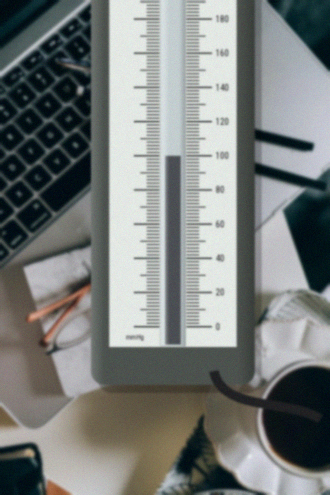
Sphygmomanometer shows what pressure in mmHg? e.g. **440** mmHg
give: **100** mmHg
